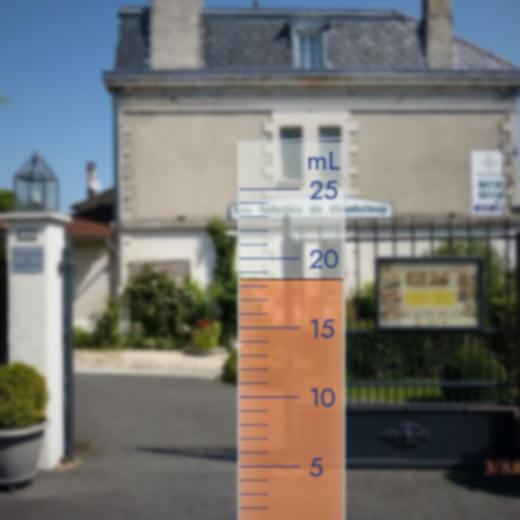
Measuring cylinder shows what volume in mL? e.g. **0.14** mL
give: **18.5** mL
